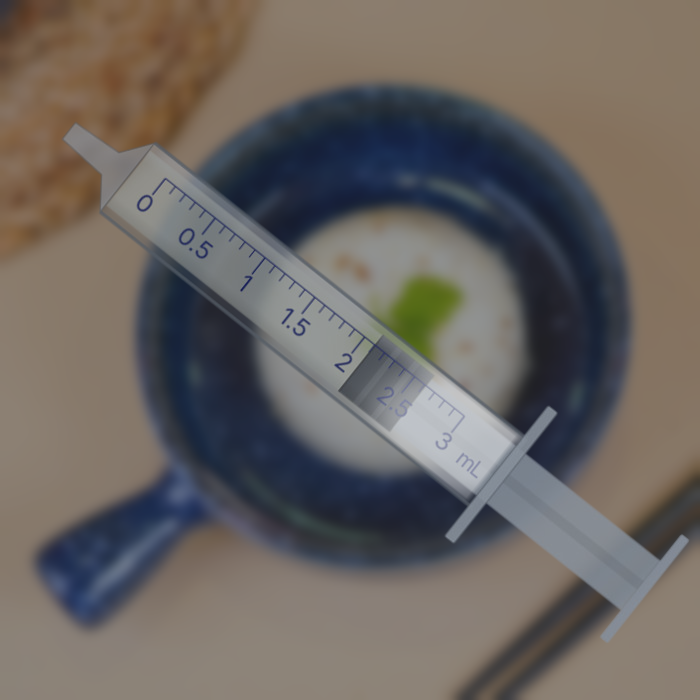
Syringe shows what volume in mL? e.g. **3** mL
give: **2.1** mL
